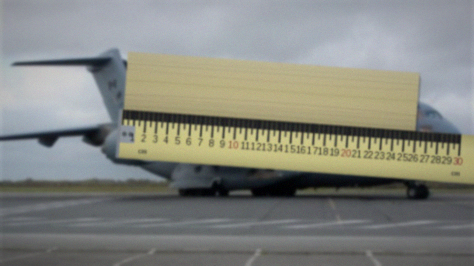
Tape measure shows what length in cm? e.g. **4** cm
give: **26** cm
